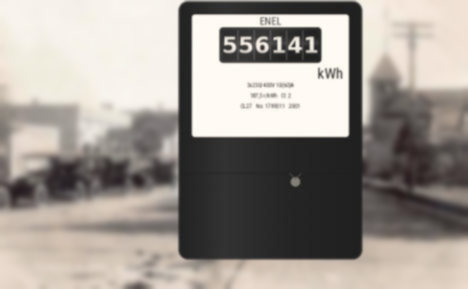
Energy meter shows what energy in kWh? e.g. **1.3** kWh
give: **556141** kWh
